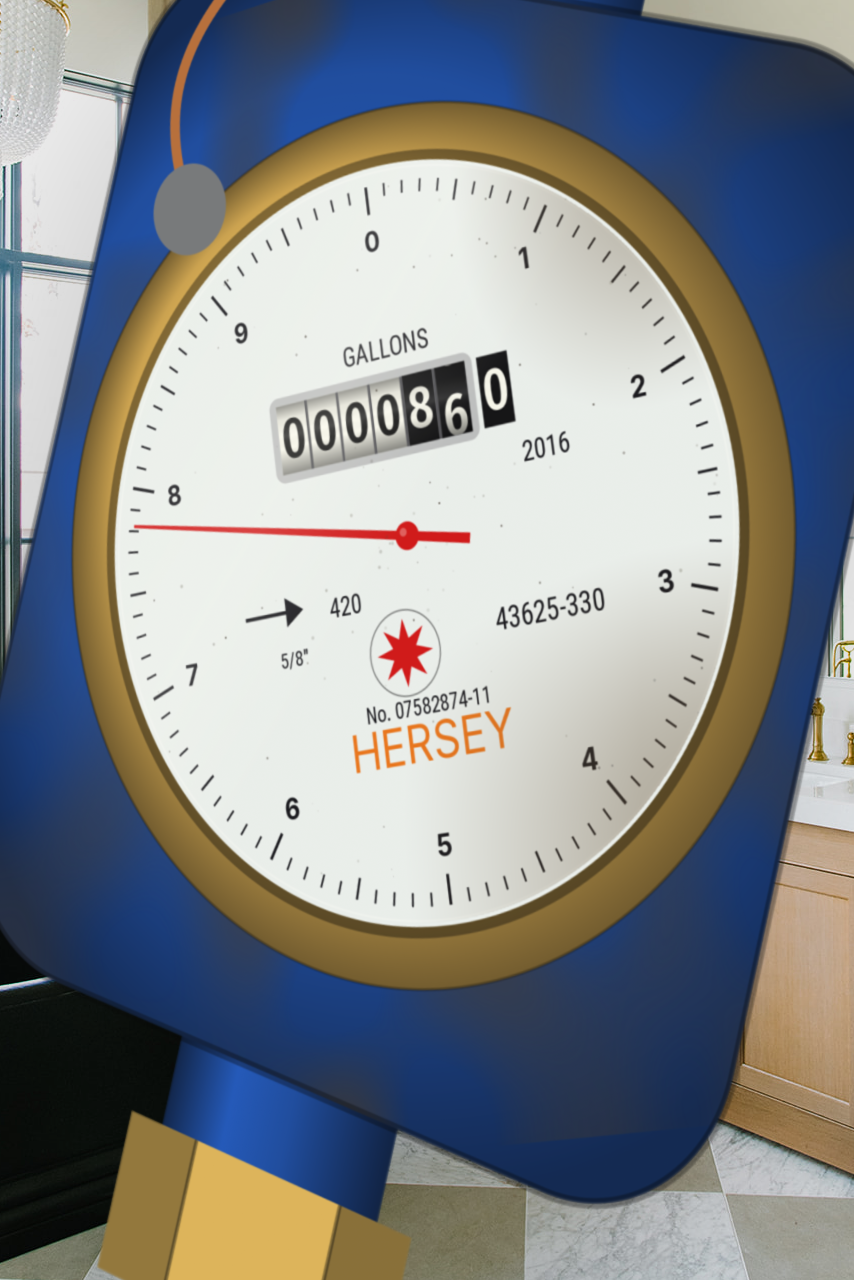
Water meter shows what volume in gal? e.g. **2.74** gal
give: **857.8** gal
